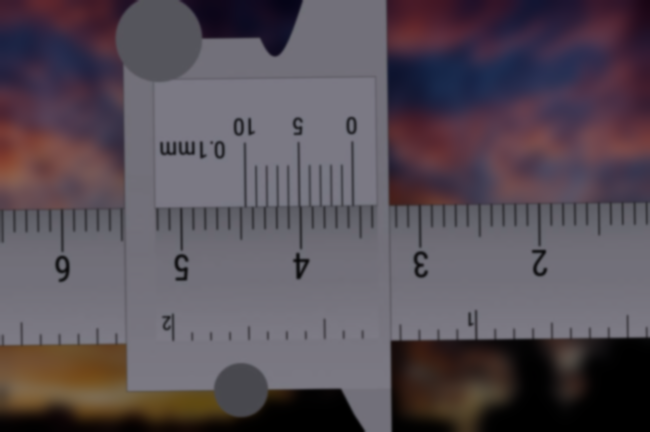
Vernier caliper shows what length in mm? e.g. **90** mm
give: **35.6** mm
